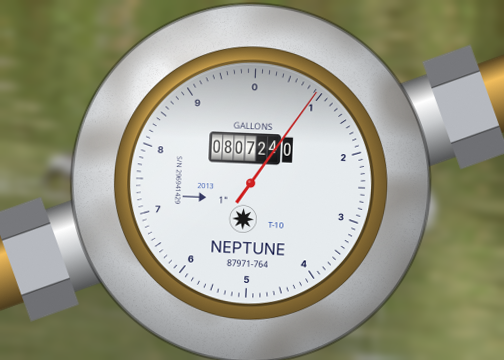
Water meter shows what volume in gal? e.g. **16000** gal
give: **807240.9** gal
